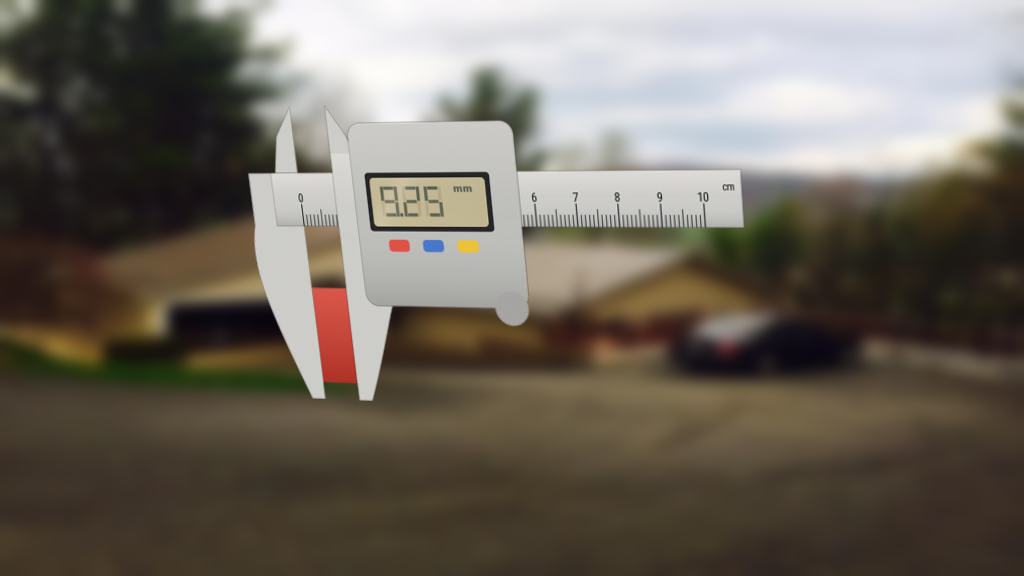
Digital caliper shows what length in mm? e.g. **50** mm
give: **9.25** mm
